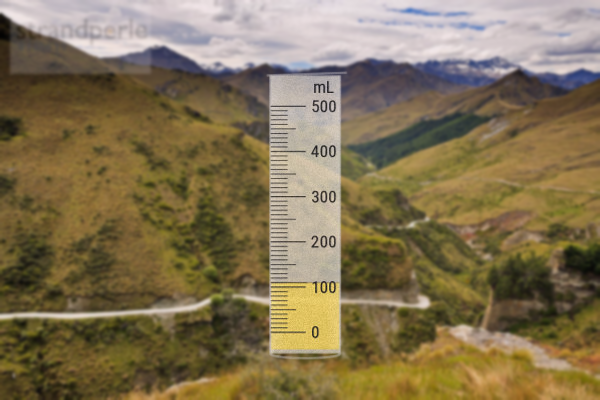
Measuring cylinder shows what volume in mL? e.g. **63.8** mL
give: **110** mL
